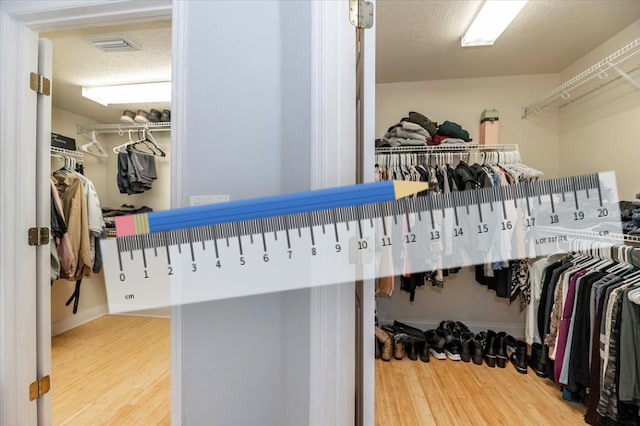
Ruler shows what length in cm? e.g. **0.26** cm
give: **13.5** cm
